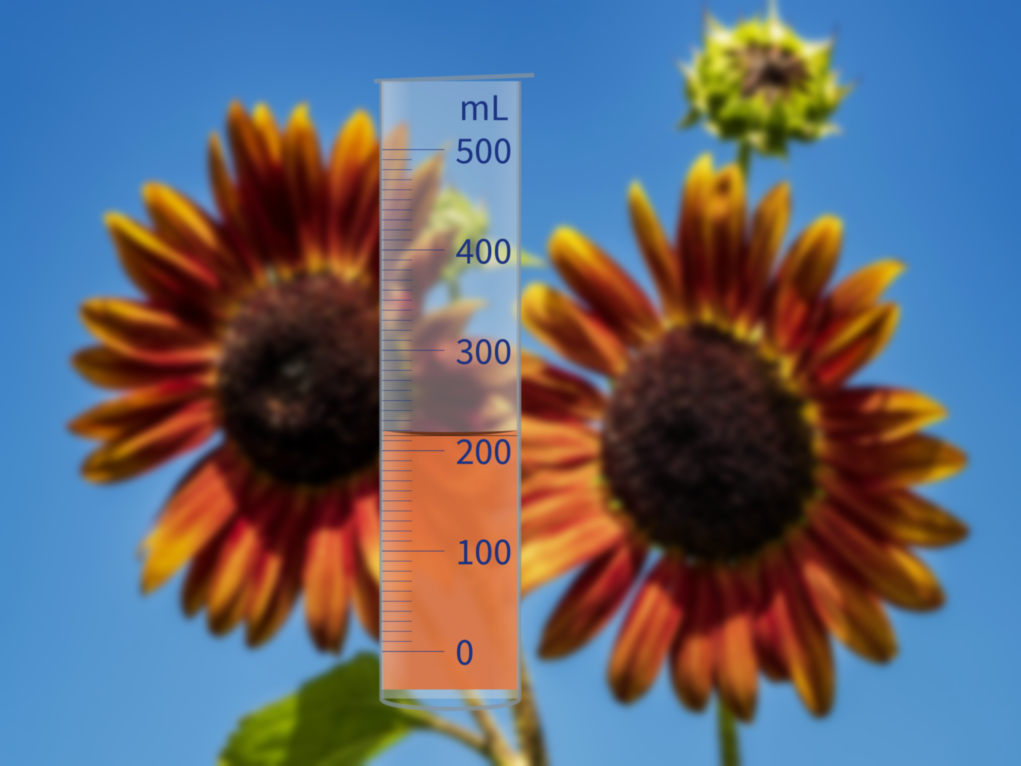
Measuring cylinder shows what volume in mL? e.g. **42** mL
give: **215** mL
